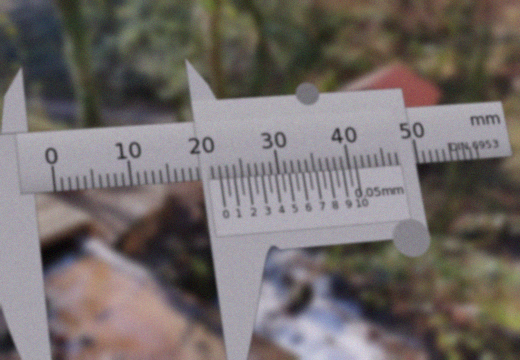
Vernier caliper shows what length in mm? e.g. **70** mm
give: **22.0** mm
